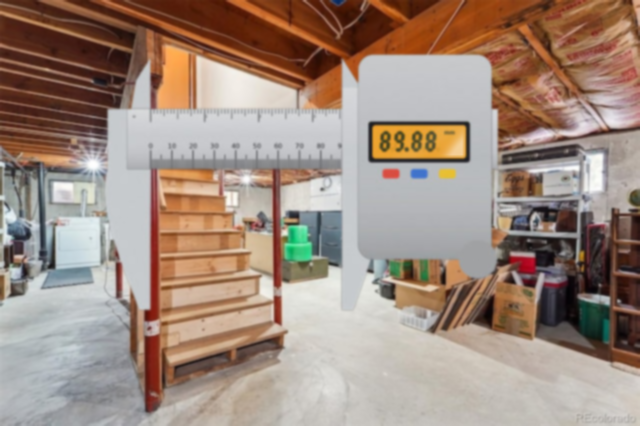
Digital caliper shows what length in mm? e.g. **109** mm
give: **89.88** mm
